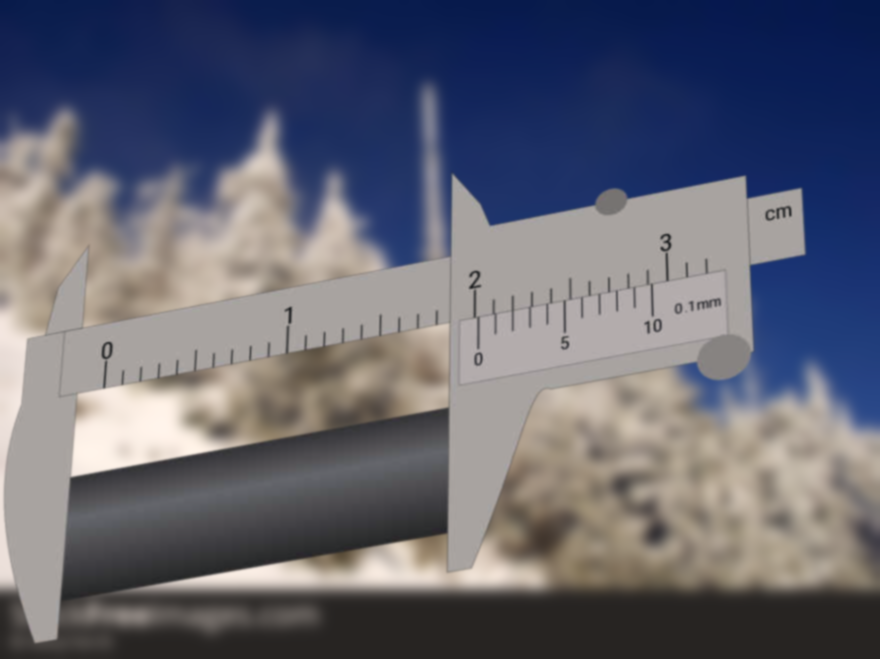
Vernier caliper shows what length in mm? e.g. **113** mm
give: **20.2** mm
